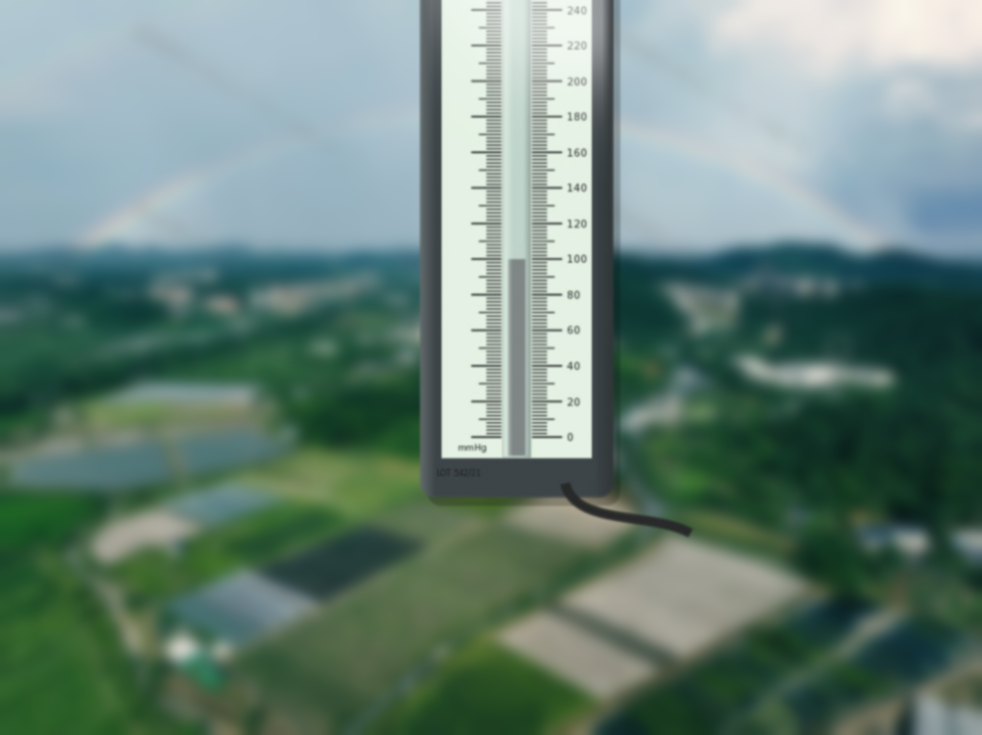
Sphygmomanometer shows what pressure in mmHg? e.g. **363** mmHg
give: **100** mmHg
